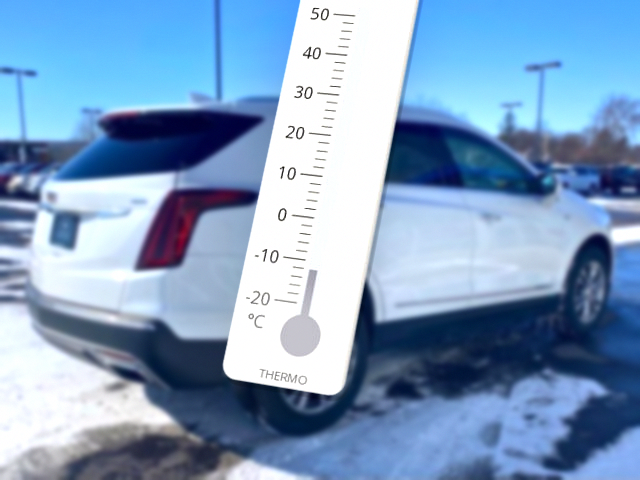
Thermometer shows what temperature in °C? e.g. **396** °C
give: **-12** °C
